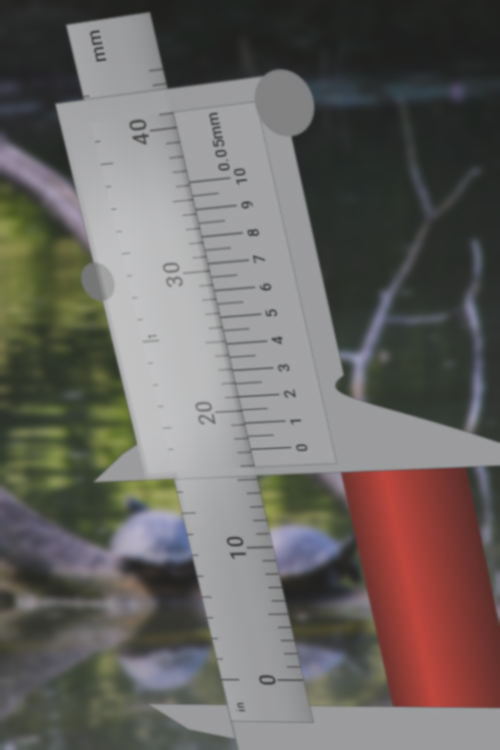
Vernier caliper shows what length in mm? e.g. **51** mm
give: **17.2** mm
